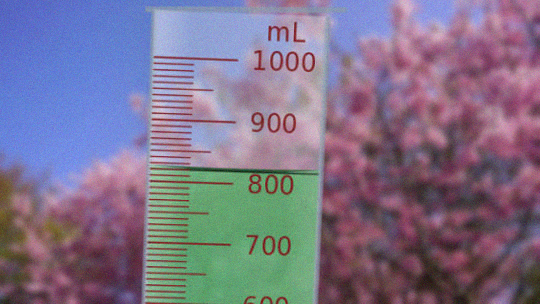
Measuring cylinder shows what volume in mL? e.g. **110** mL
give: **820** mL
